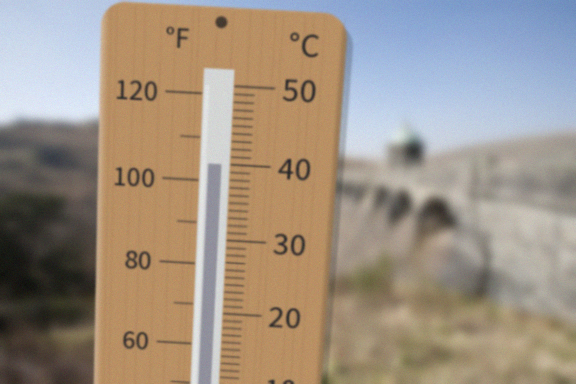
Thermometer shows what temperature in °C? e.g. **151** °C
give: **40** °C
